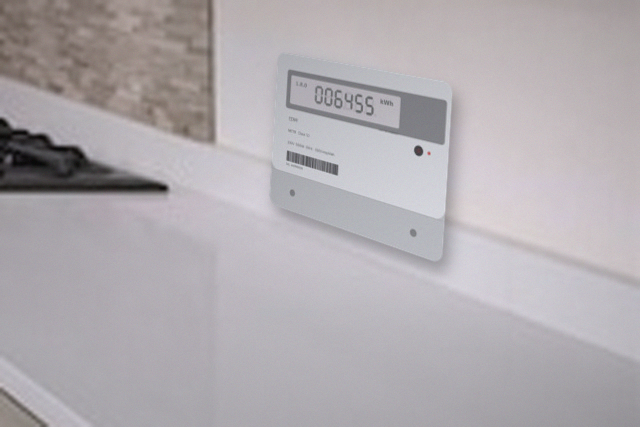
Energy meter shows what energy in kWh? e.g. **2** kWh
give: **6455** kWh
